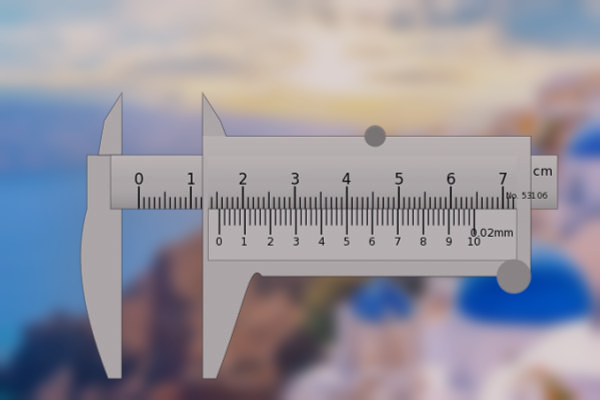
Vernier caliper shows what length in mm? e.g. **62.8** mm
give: **15.5** mm
